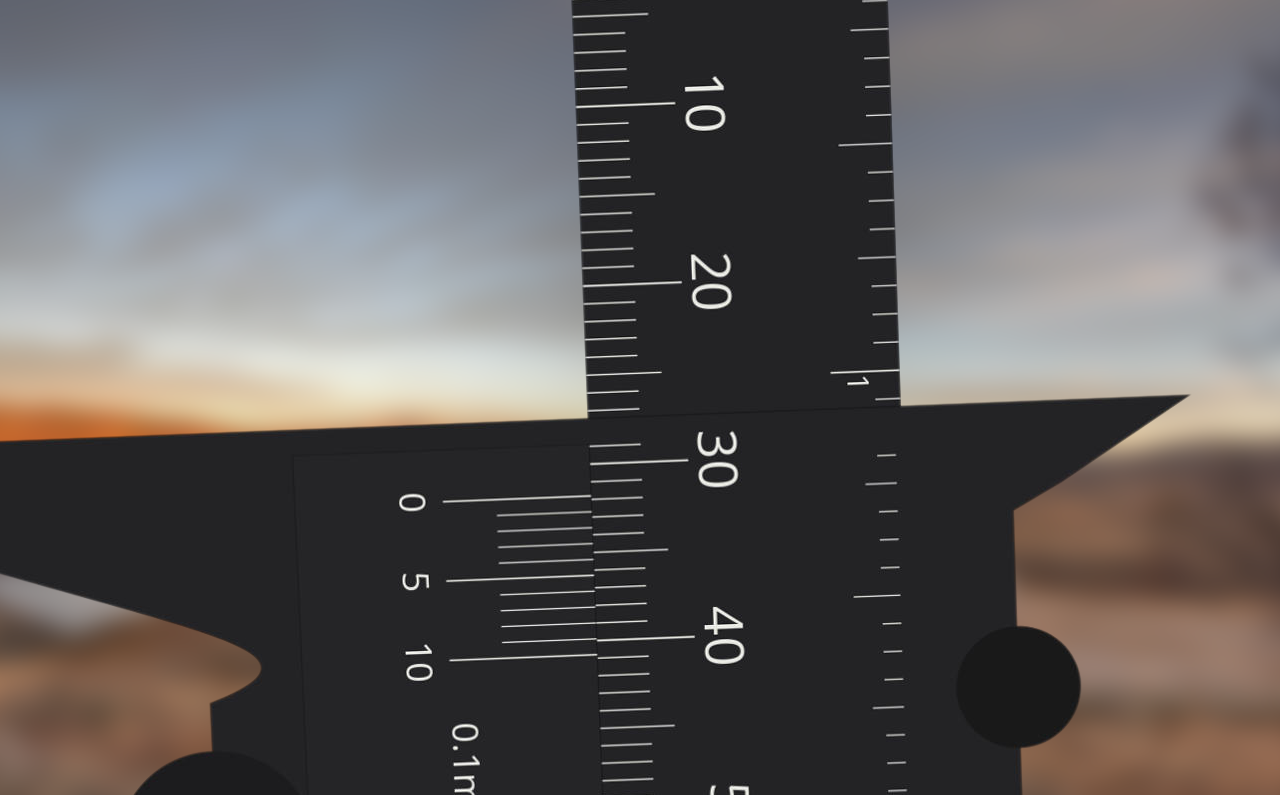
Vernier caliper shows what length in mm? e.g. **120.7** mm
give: **31.8** mm
